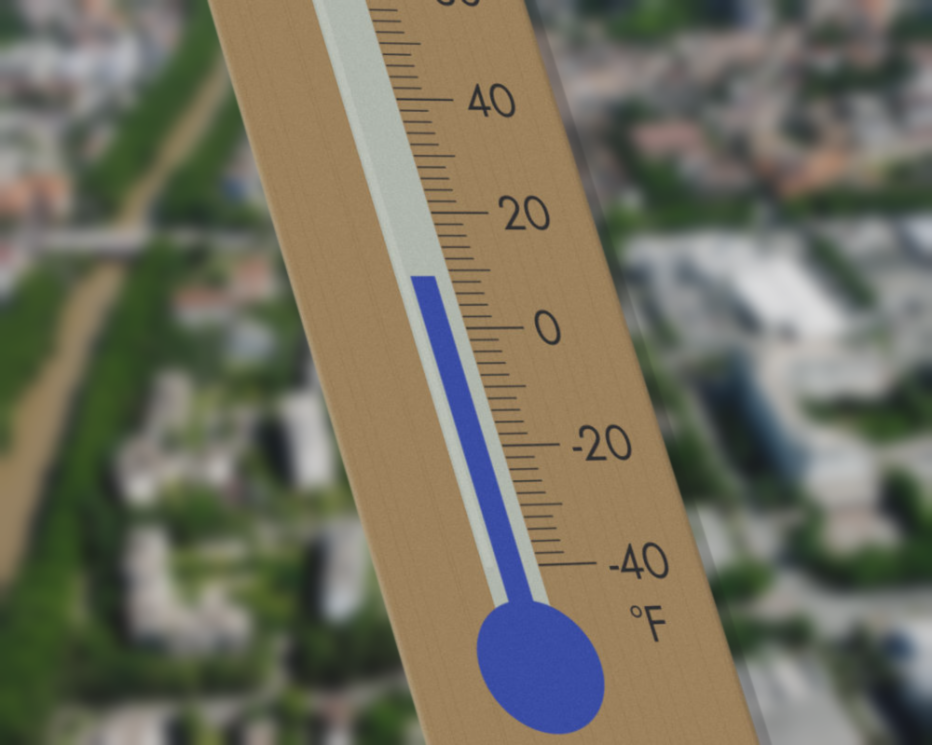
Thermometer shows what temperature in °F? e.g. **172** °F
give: **9** °F
